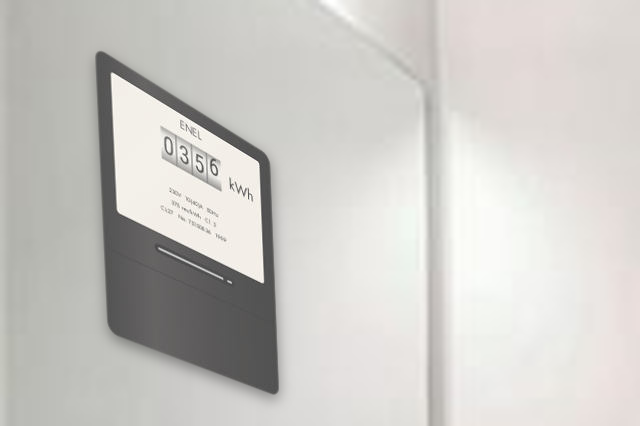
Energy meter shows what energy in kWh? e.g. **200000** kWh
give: **356** kWh
